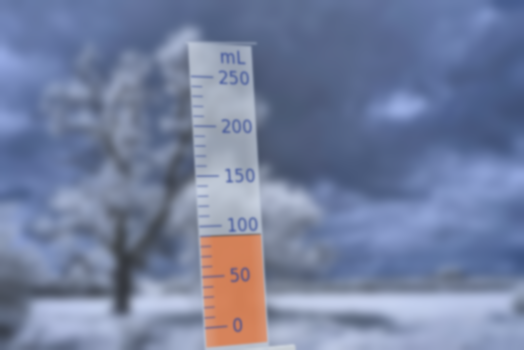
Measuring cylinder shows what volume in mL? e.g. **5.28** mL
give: **90** mL
